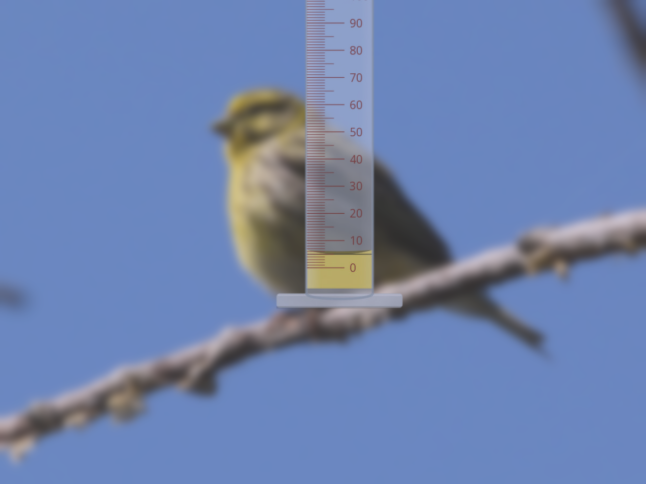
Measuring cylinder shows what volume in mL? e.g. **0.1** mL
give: **5** mL
